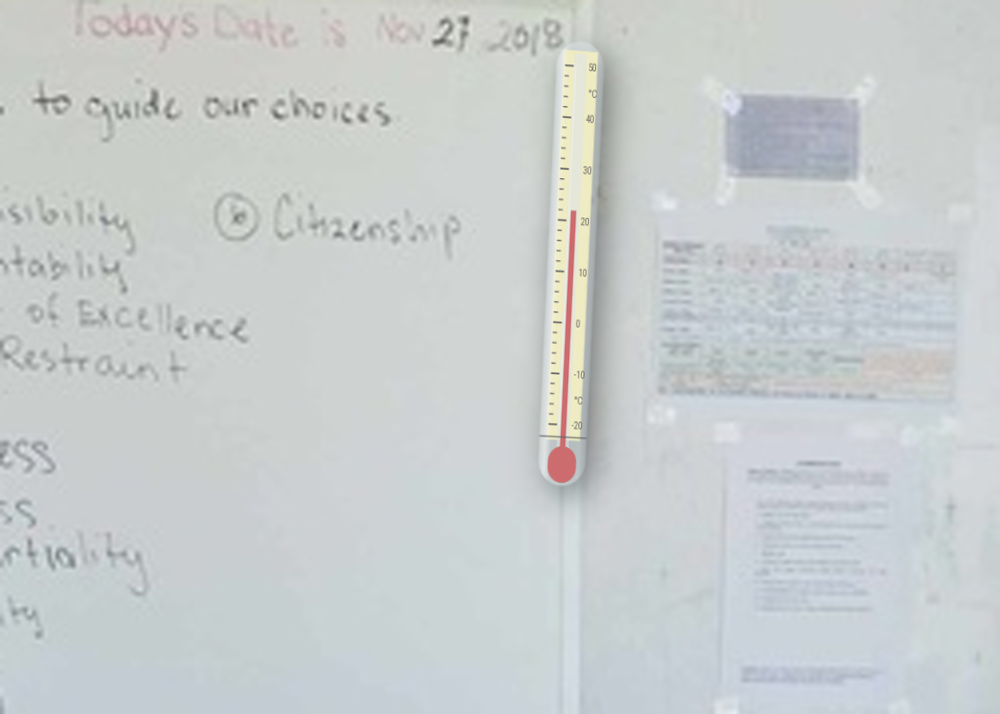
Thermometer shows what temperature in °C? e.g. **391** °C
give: **22** °C
